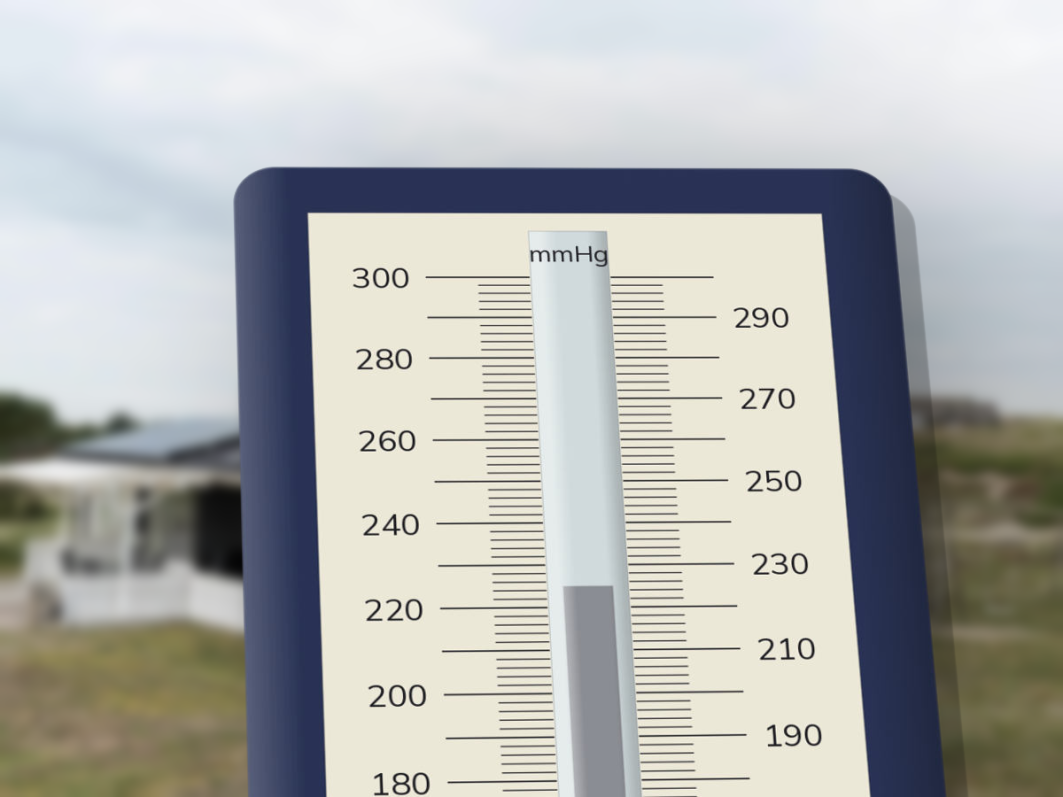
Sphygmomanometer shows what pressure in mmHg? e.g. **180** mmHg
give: **225** mmHg
